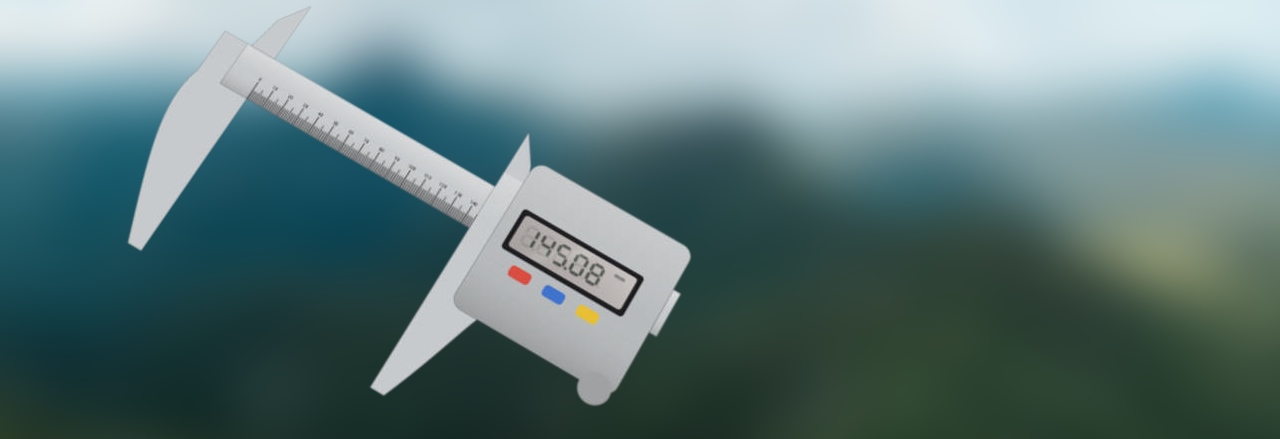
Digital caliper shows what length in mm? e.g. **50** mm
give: **145.08** mm
